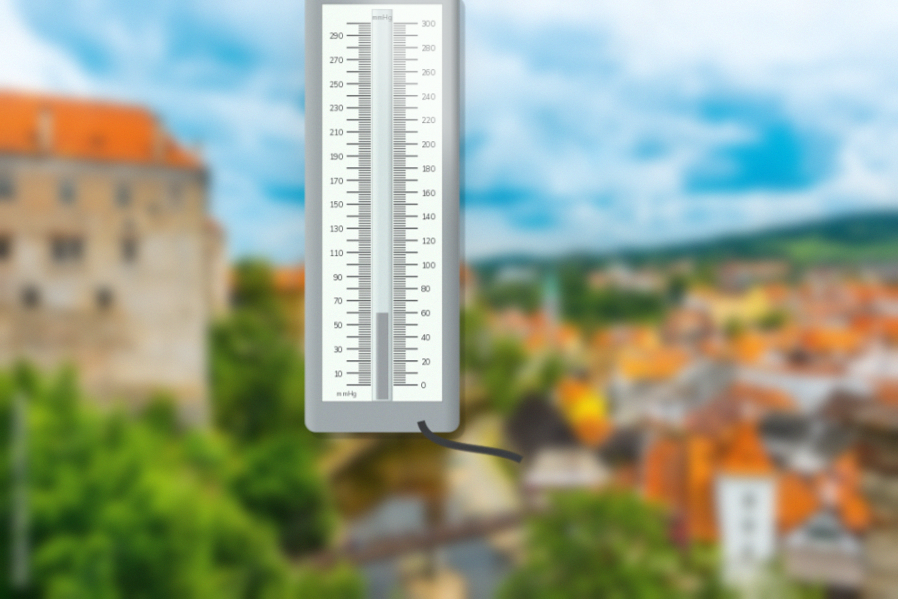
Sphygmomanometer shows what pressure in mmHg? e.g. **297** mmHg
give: **60** mmHg
